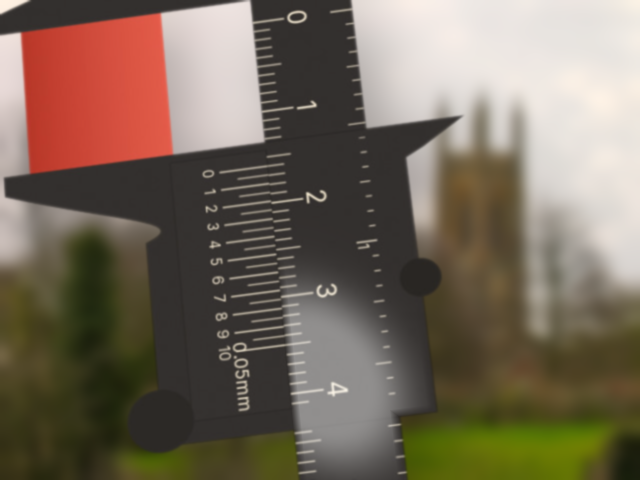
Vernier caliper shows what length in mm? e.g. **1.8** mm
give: **16.0** mm
